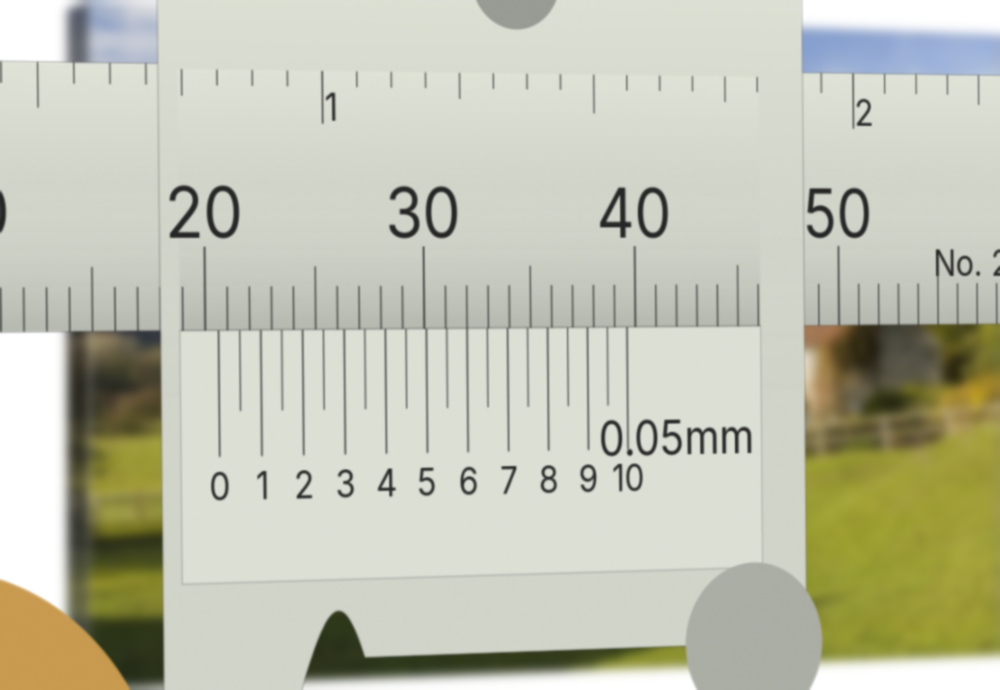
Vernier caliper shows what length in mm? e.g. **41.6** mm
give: **20.6** mm
